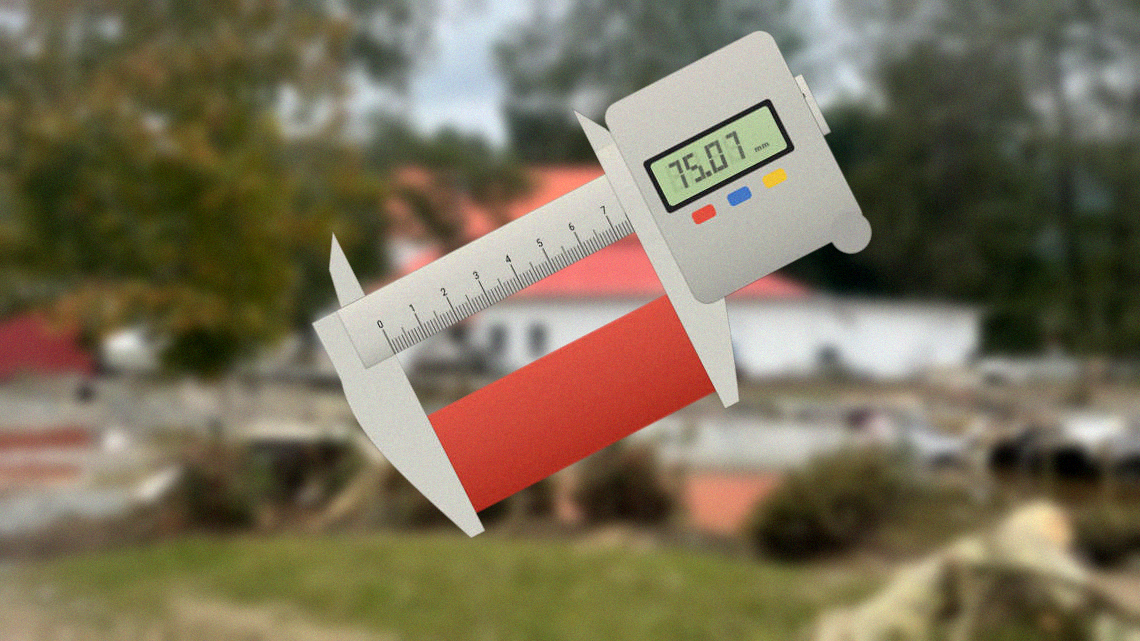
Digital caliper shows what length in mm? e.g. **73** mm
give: **75.07** mm
